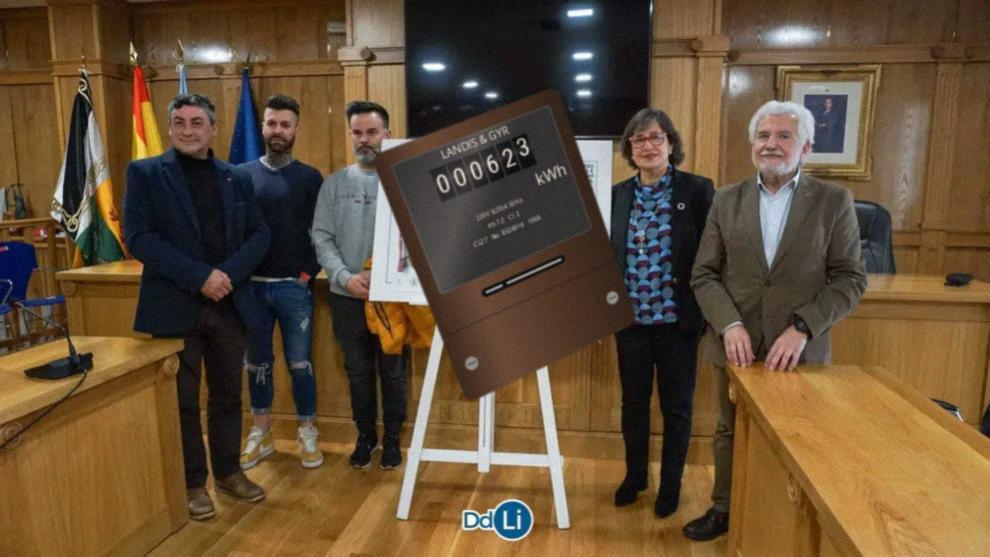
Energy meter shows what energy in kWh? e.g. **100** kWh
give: **623** kWh
